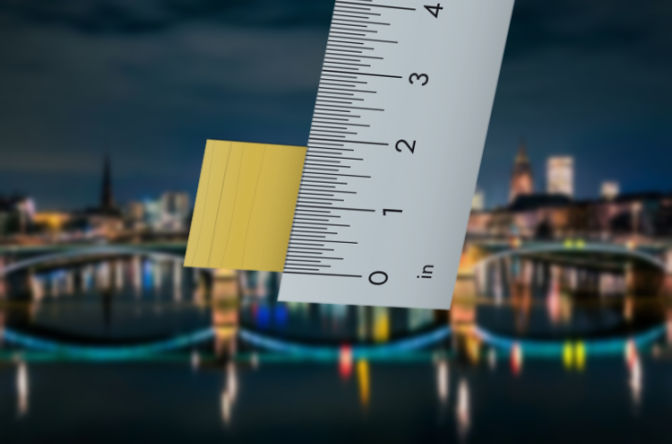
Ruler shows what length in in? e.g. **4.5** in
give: **1.875** in
